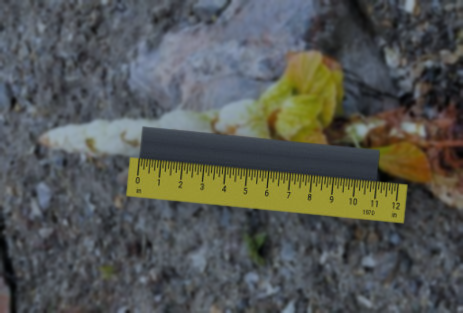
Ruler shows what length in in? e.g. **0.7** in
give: **11** in
